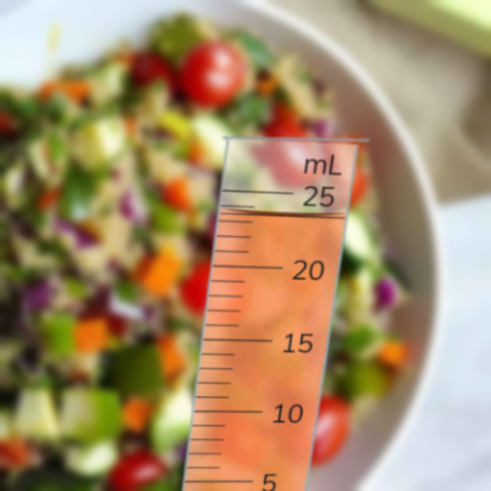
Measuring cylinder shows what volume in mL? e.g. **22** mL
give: **23.5** mL
